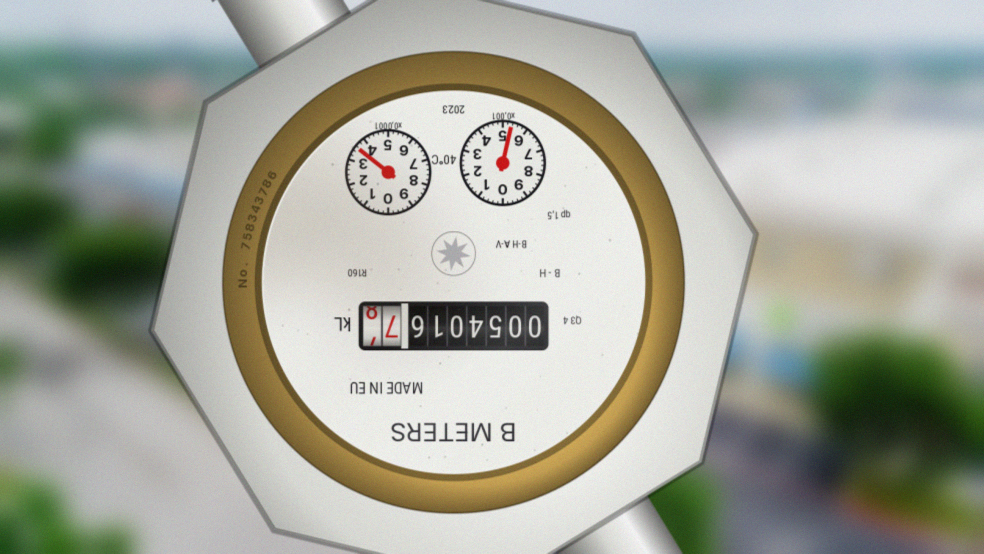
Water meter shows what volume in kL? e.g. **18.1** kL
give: **54016.7753** kL
